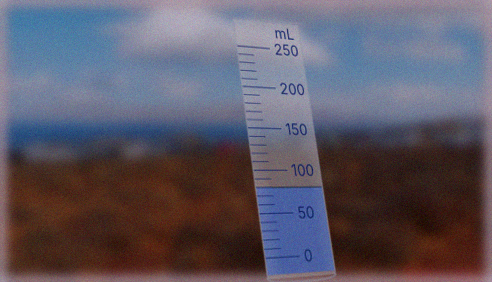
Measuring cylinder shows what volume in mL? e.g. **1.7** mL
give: **80** mL
